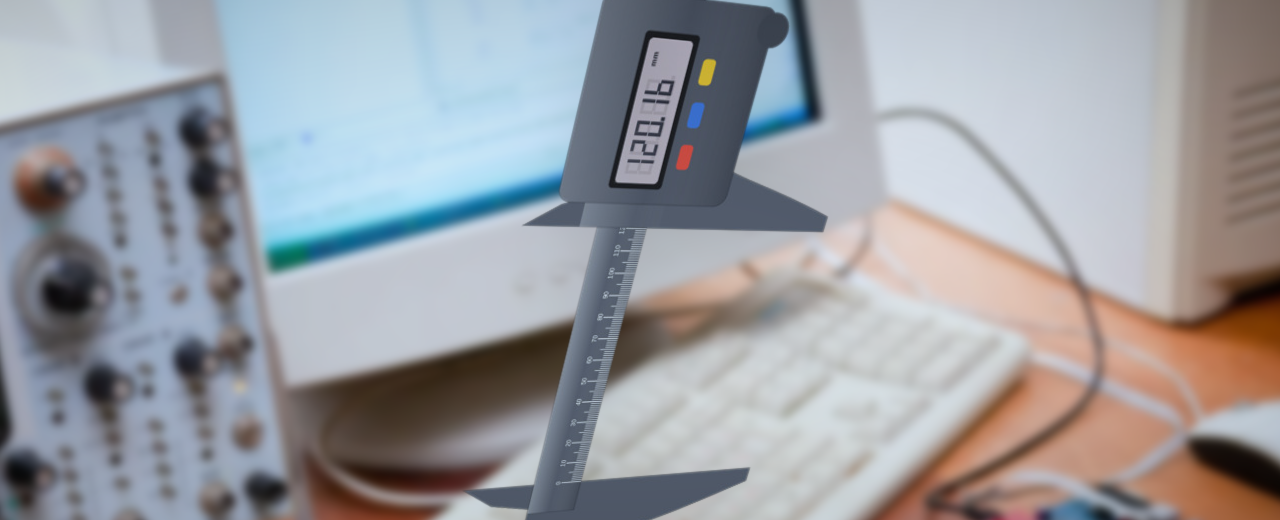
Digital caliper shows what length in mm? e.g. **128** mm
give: **120.16** mm
